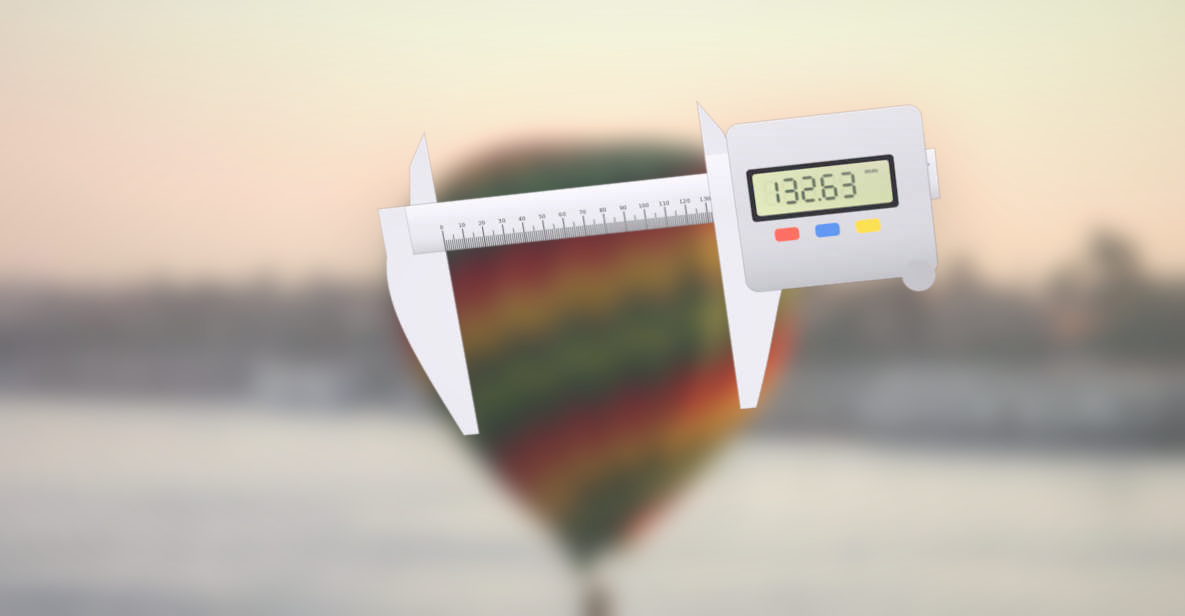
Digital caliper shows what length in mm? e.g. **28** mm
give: **132.63** mm
